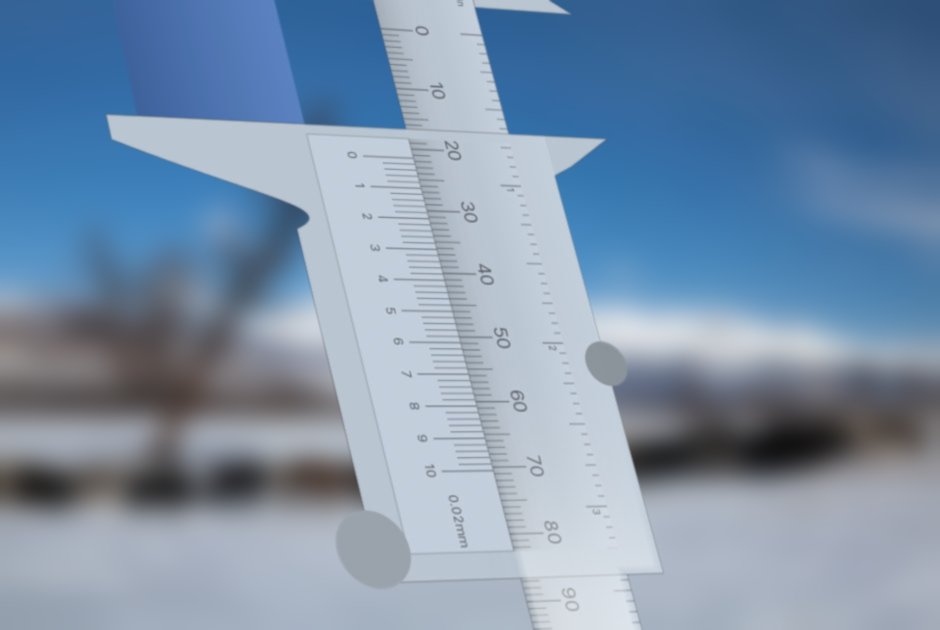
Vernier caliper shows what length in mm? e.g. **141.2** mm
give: **21.5** mm
